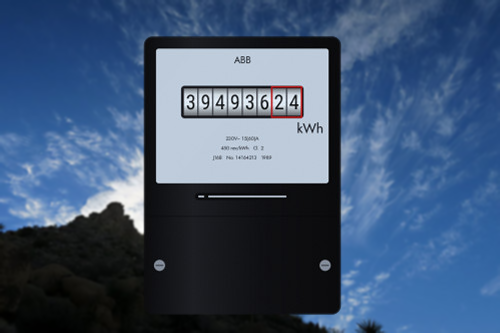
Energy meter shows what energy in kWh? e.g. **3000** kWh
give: **394936.24** kWh
